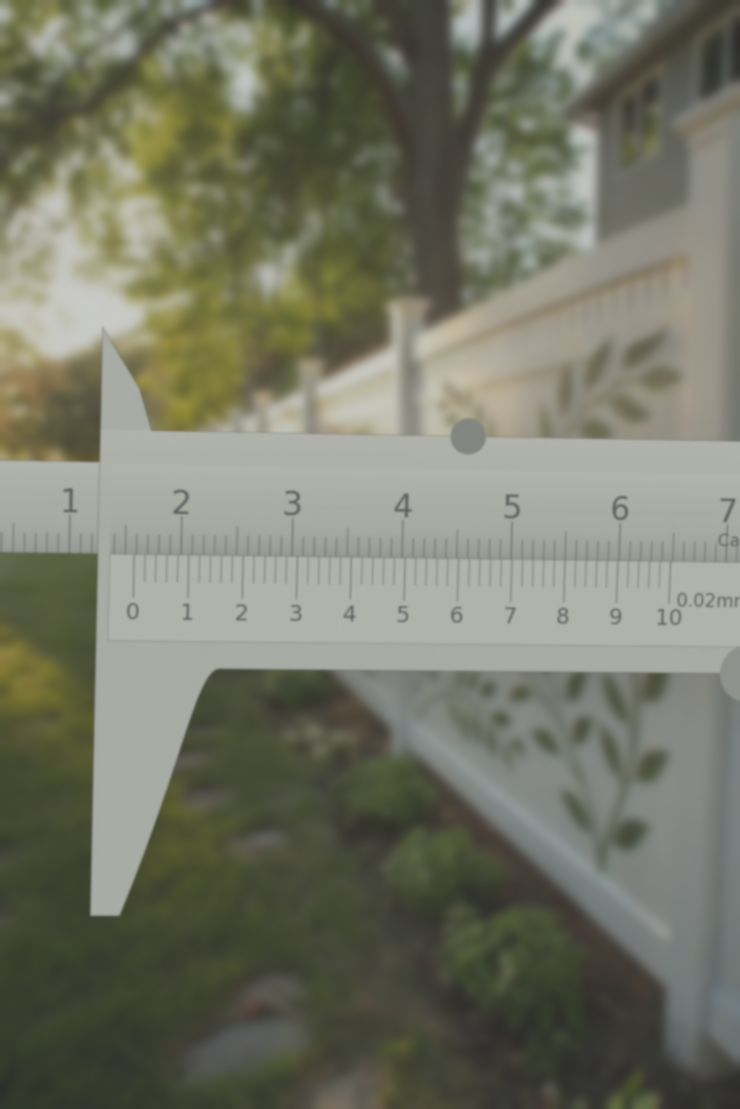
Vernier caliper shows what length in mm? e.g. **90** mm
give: **15.8** mm
